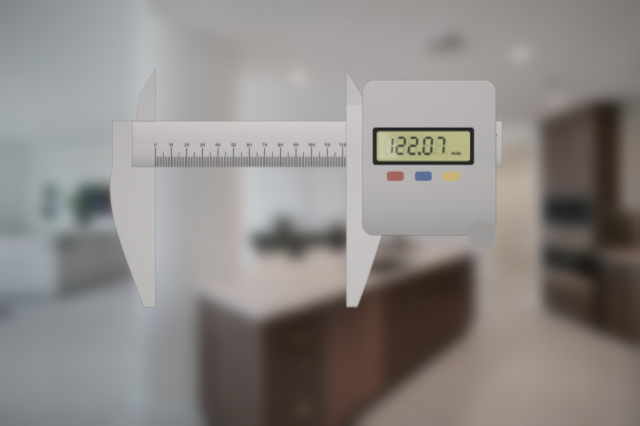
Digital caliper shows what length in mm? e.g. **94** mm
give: **122.07** mm
